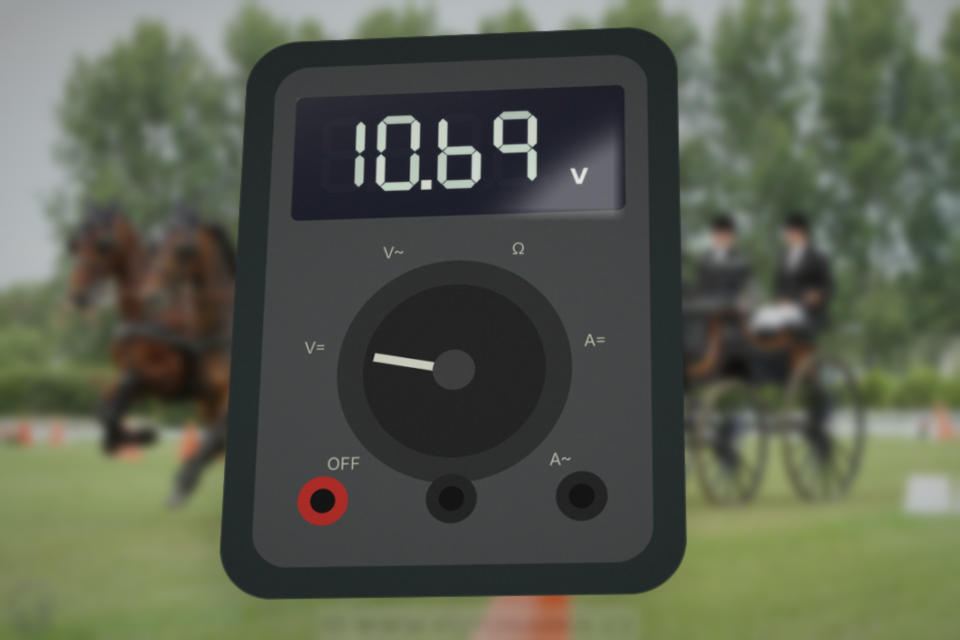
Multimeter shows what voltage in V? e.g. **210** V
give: **10.69** V
